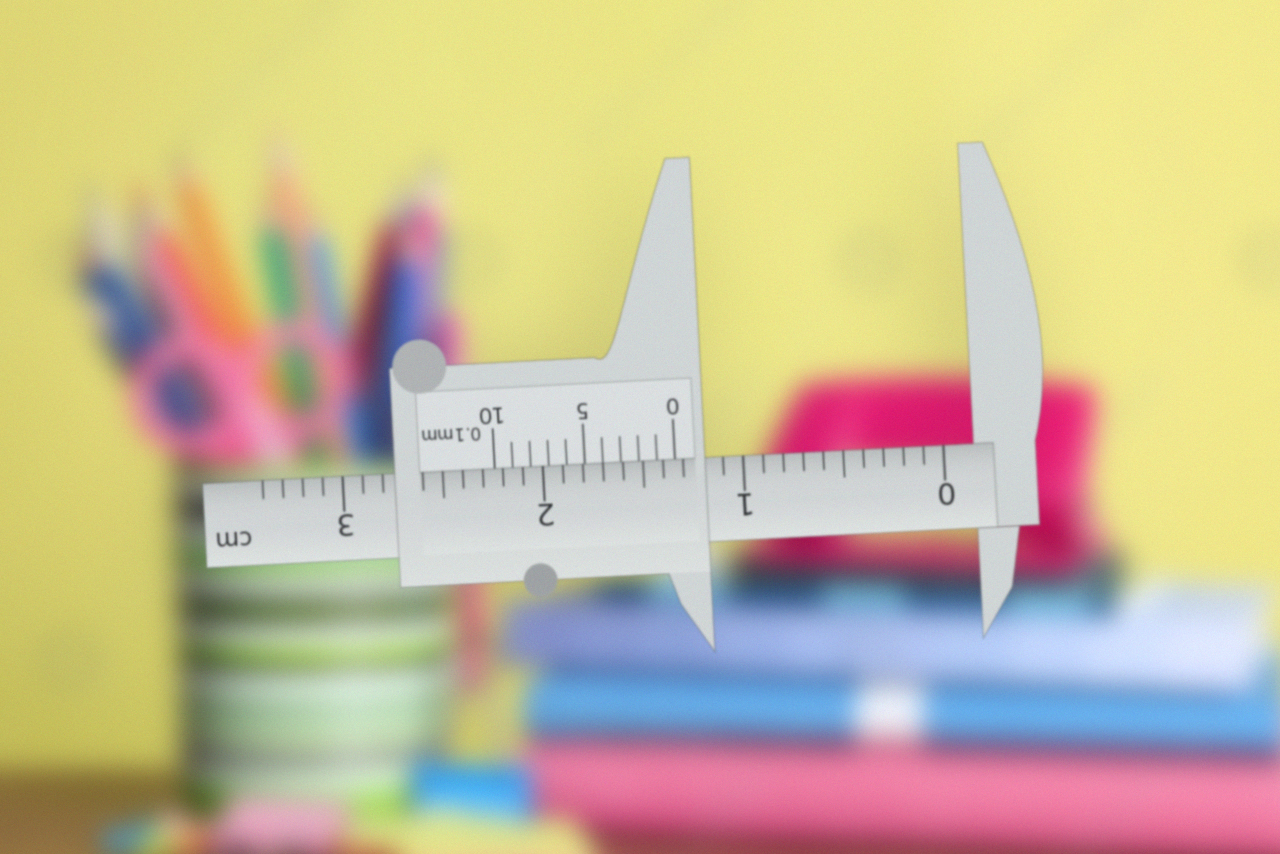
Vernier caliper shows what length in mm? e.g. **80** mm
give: **13.4** mm
